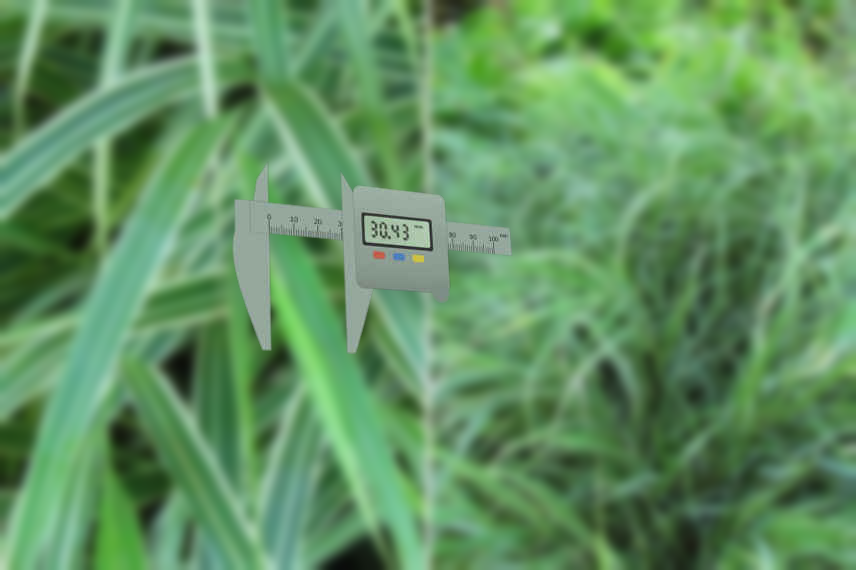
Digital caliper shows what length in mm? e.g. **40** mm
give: **30.43** mm
